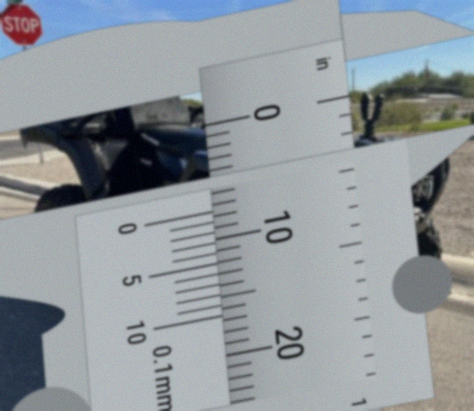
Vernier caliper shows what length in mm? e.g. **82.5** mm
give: **7.6** mm
